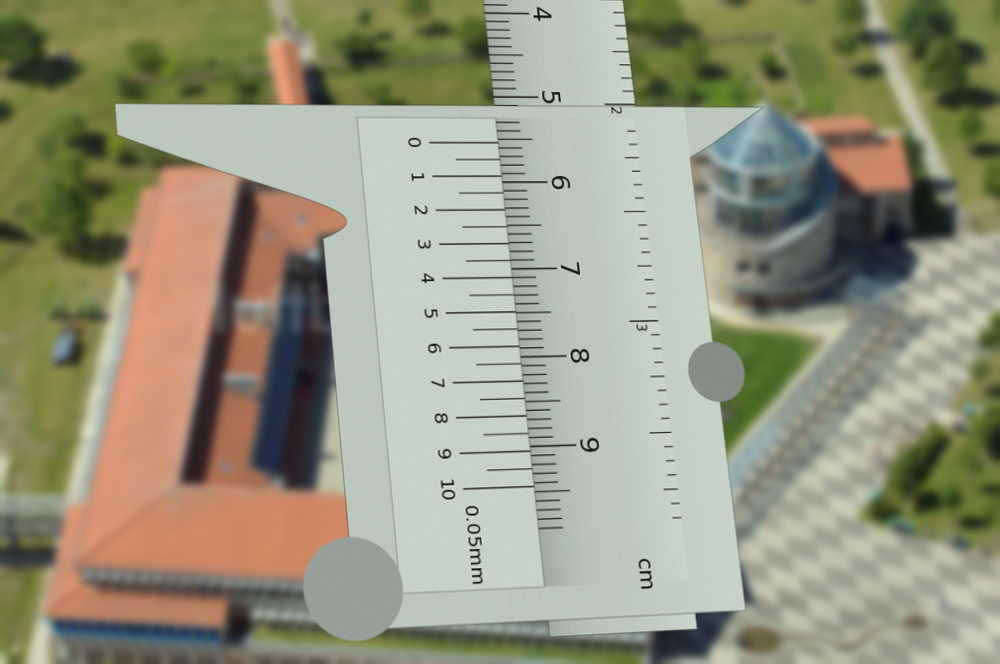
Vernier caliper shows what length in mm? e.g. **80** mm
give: **55.4** mm
